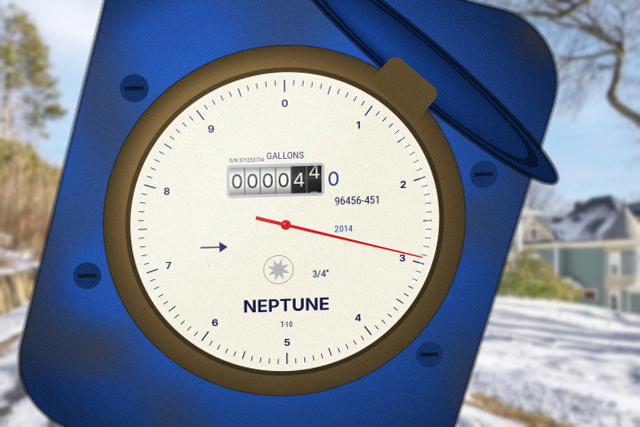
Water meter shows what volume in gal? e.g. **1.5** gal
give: **442.9** gal
